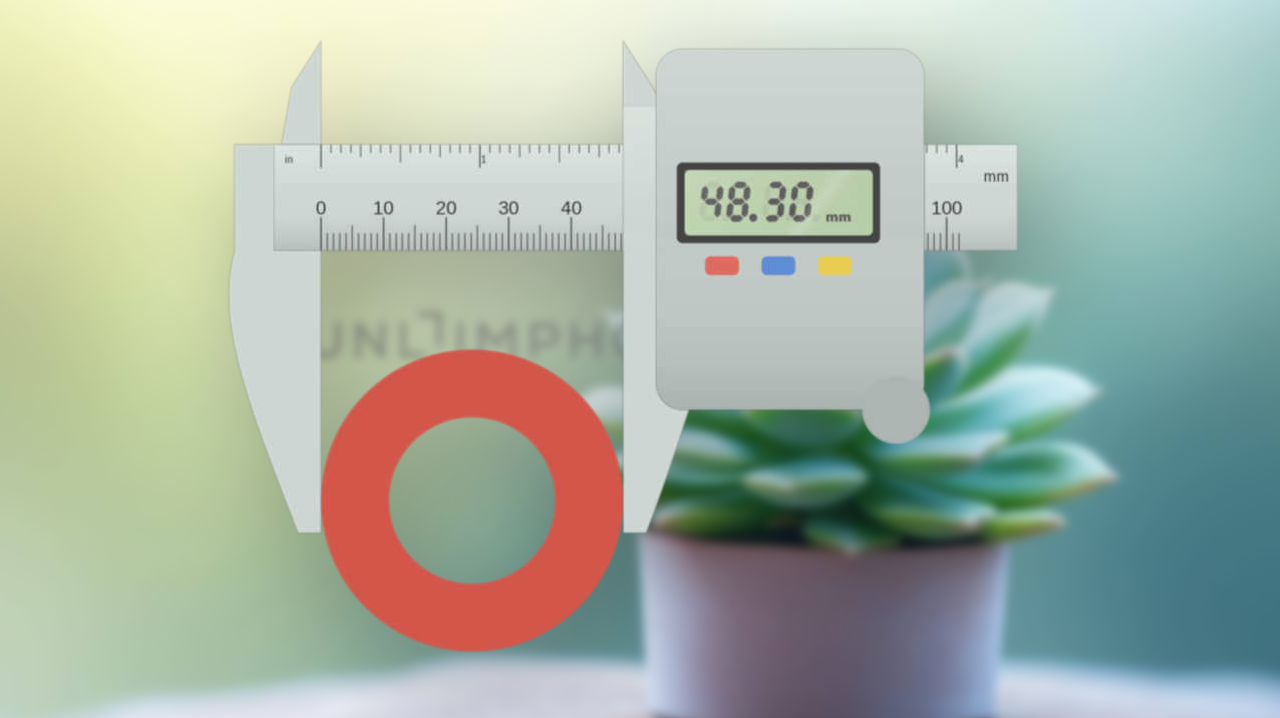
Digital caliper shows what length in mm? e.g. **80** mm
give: **48.30** mm
